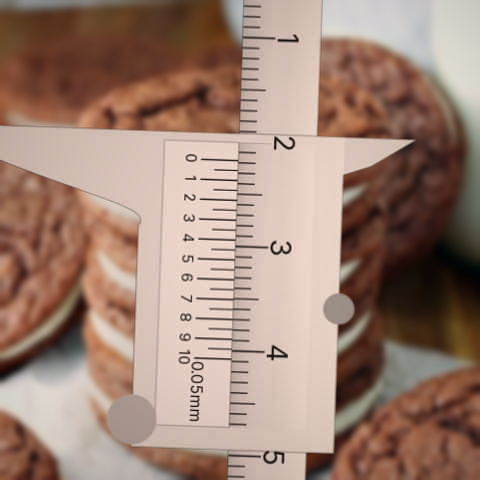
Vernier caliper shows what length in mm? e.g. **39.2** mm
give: **21.8** mm
